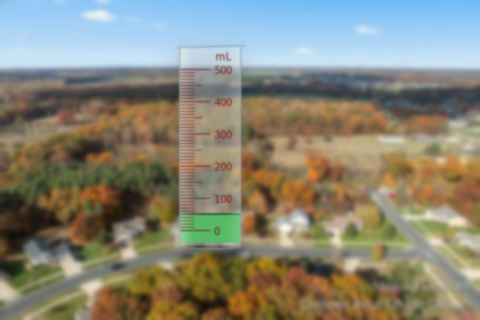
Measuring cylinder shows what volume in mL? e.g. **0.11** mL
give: **50** mL
